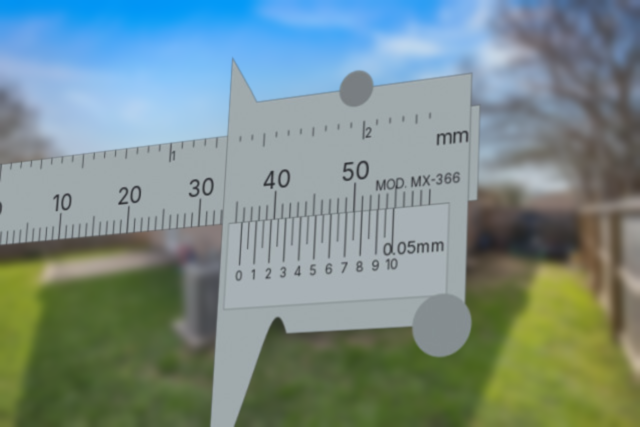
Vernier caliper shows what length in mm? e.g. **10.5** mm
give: **35.8** mm
